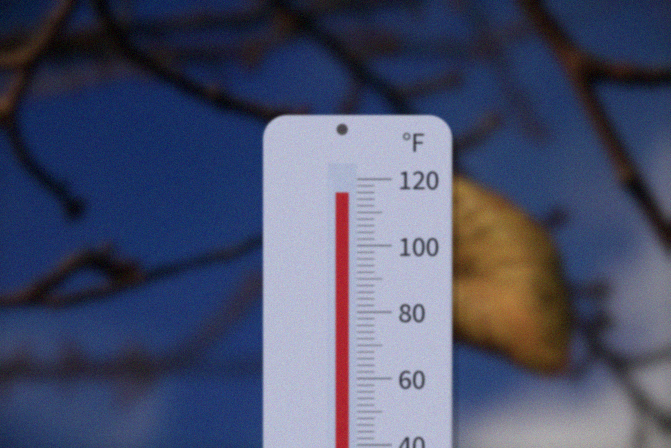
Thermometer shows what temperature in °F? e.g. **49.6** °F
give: **116** °F
